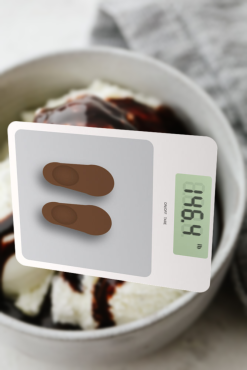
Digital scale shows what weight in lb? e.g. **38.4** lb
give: **146.4** lb
